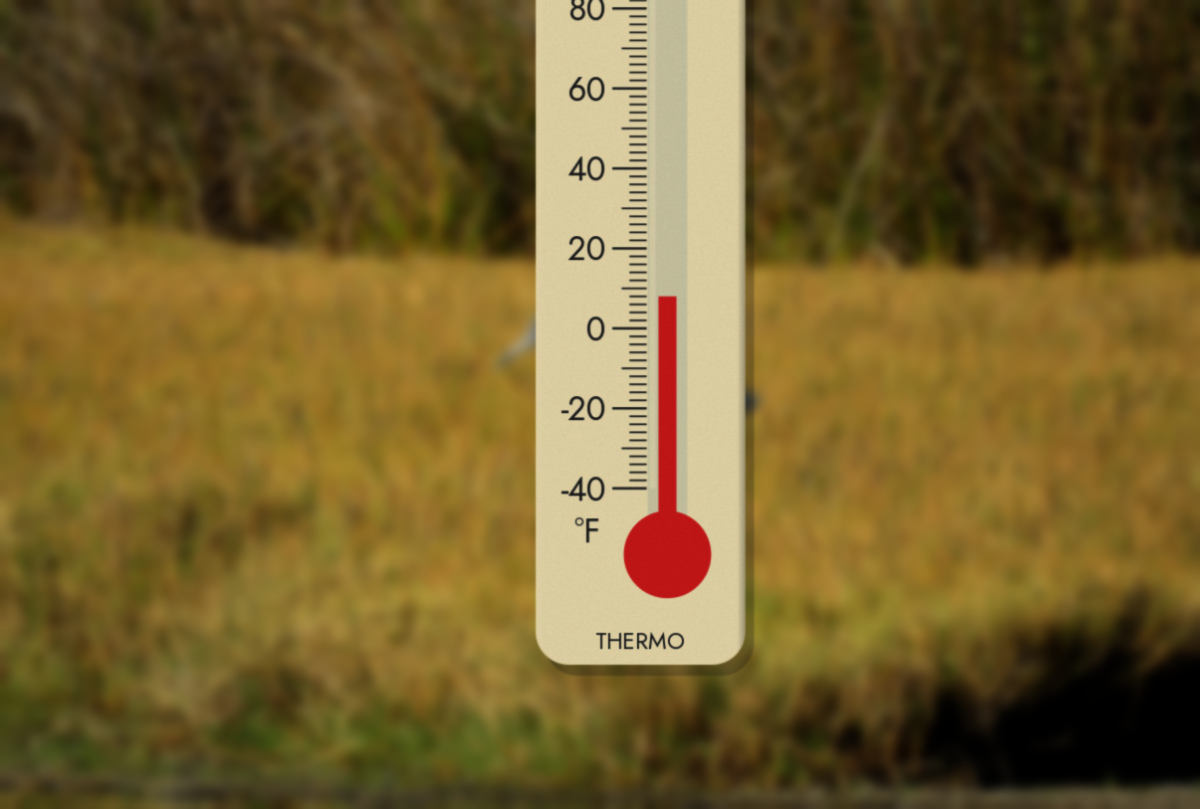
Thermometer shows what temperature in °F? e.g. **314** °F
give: **8** °F
